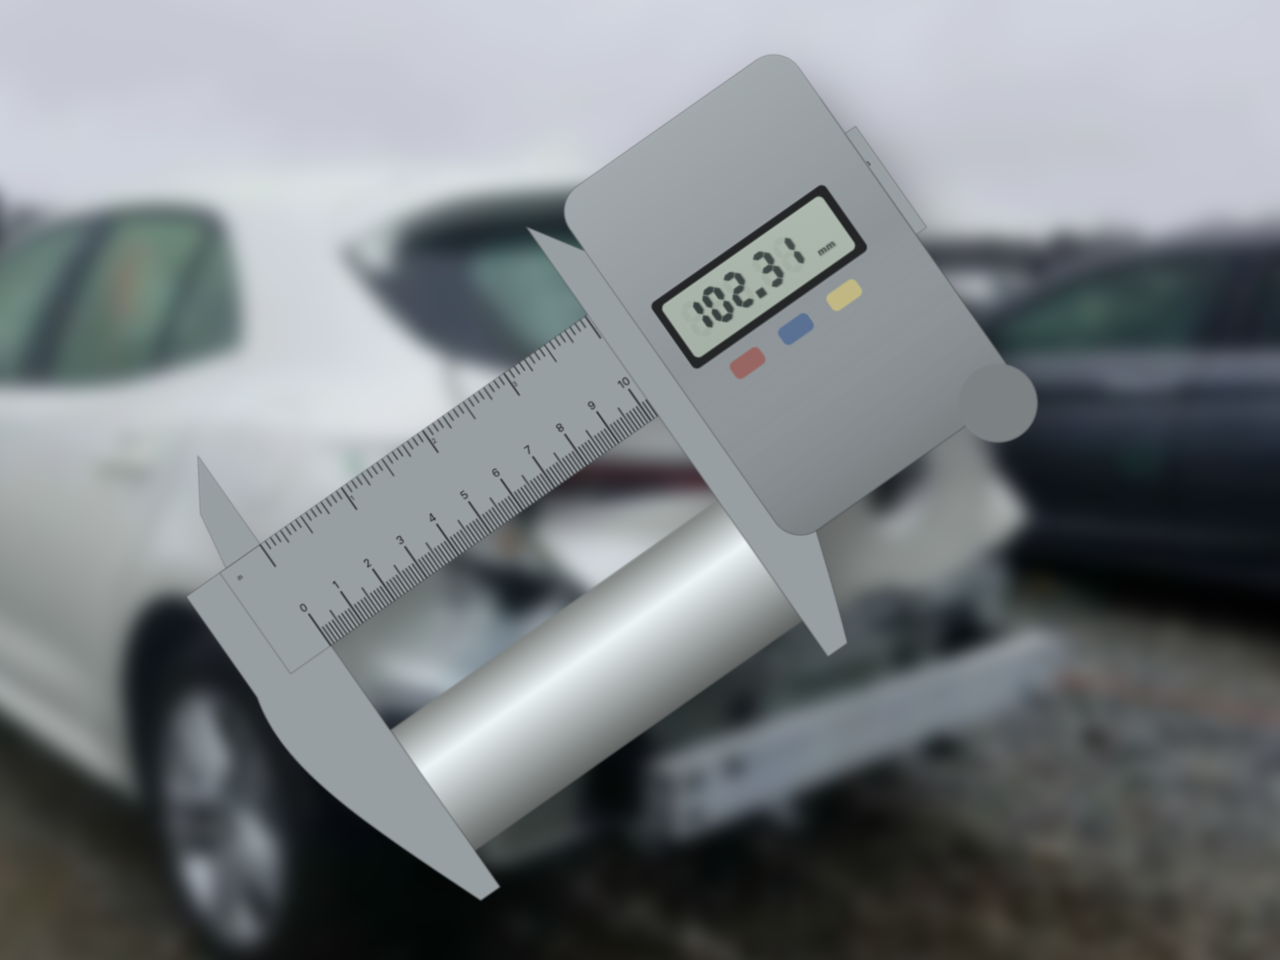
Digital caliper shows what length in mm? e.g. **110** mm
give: **102.31** mm
